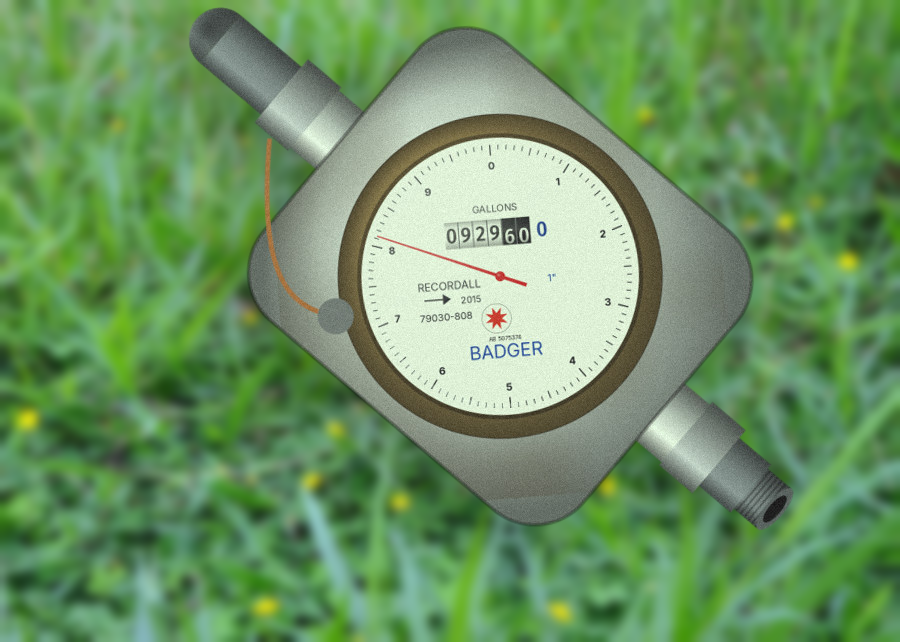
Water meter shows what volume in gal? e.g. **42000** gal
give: **929598.1** gal
